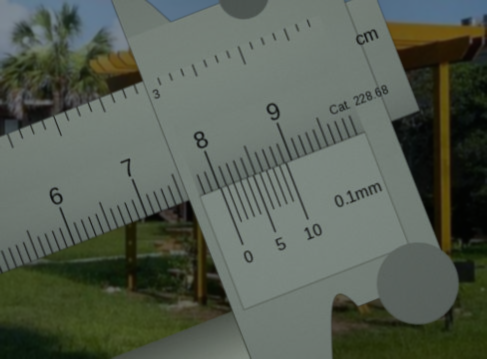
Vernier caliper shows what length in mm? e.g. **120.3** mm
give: **80.2** mm
